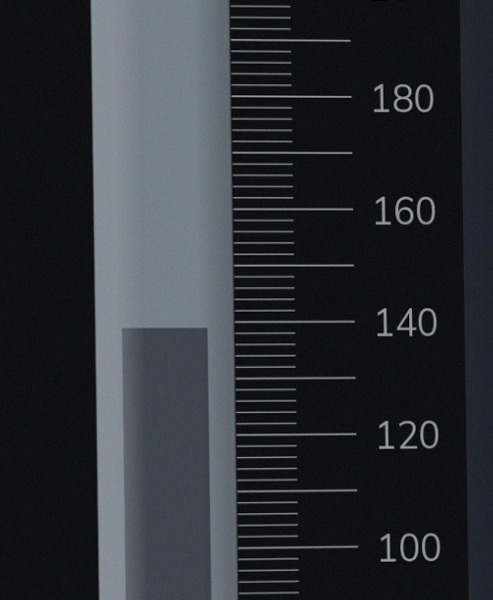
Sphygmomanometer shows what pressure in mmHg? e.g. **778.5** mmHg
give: **139** mmHg
